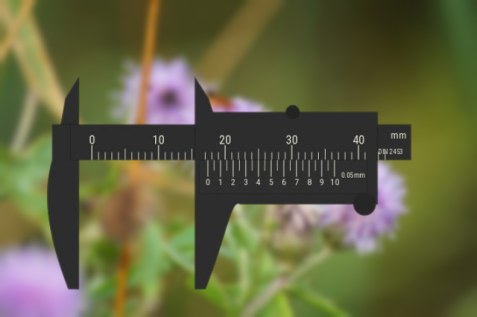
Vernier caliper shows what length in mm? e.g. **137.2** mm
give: **17.4** mm
